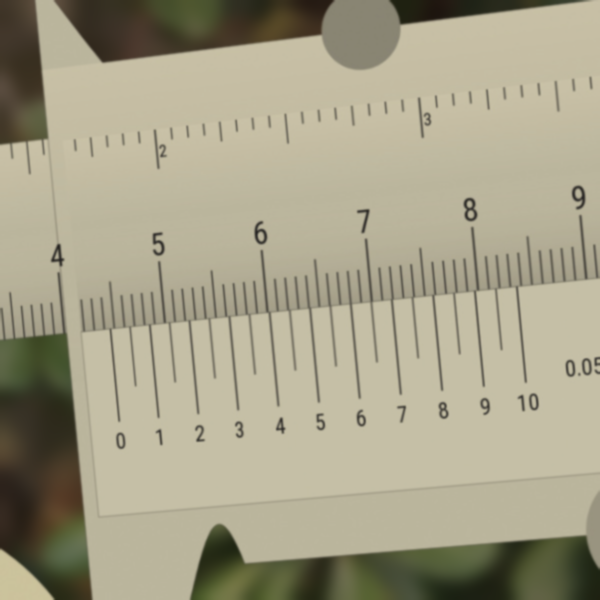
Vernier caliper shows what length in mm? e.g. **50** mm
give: **44.6** mm
